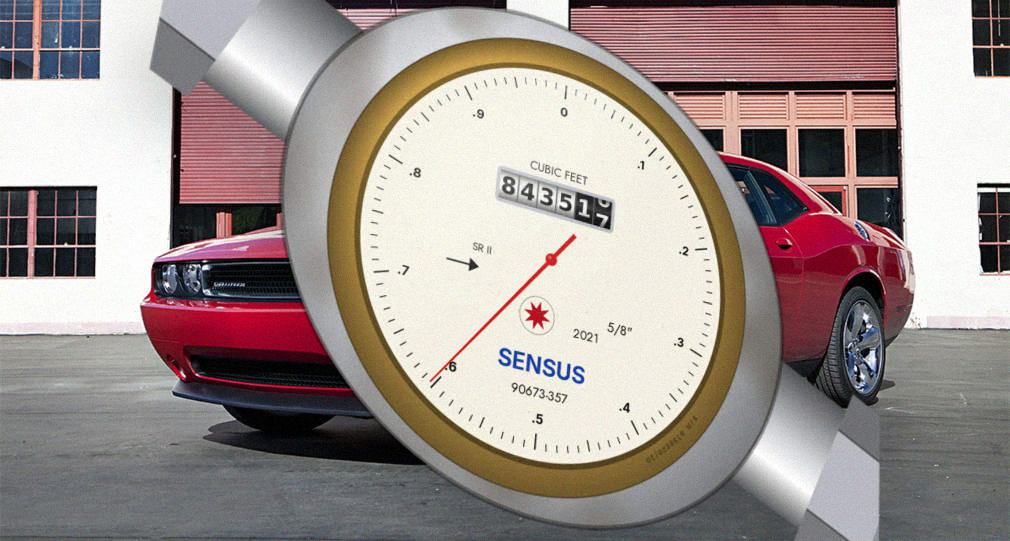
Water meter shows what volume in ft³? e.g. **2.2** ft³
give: **843516.60** ft³
